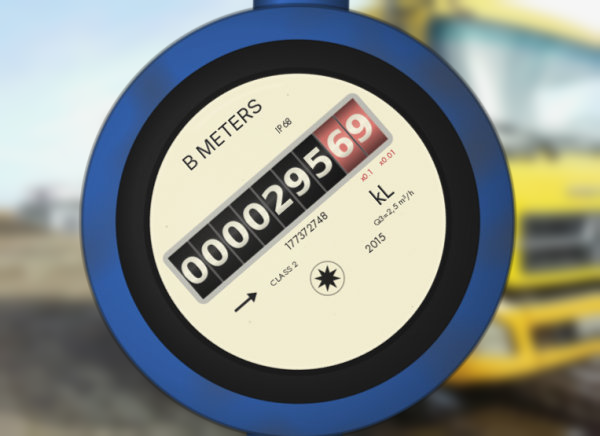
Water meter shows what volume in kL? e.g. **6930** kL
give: **295.69** kL
